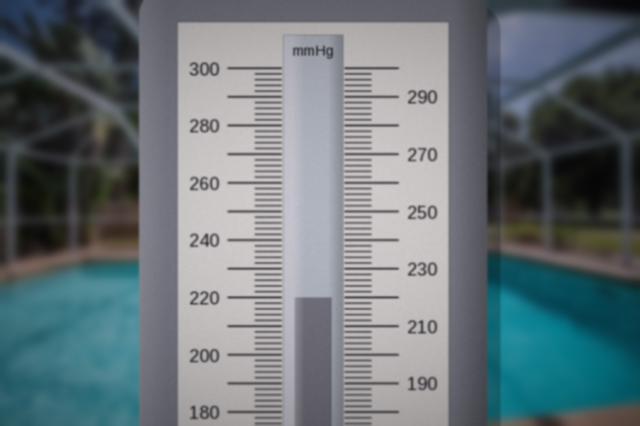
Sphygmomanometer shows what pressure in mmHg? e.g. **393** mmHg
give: **220** mmHg
